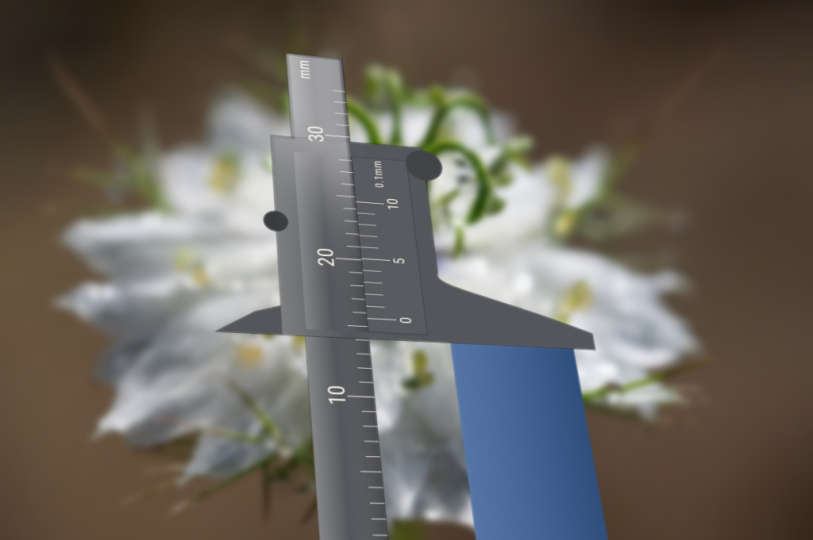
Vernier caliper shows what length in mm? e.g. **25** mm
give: **15.6** mm
